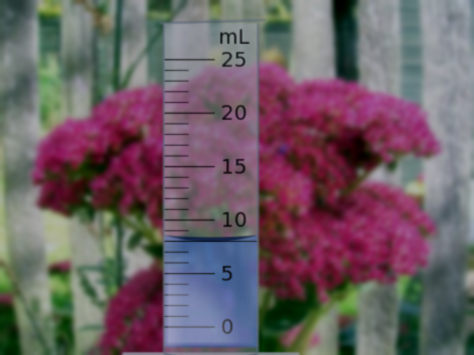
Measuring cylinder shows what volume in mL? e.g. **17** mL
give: **8** mL
